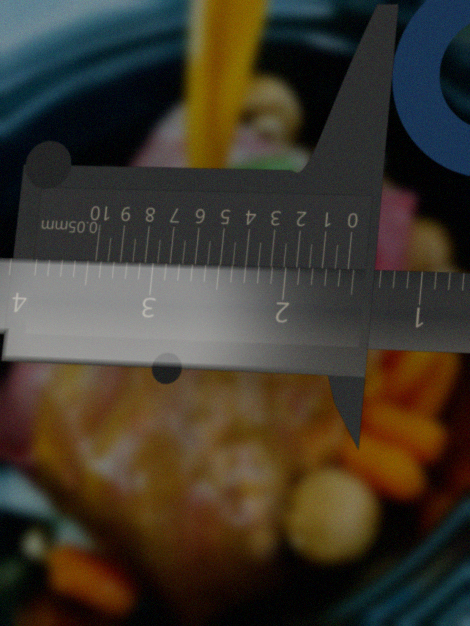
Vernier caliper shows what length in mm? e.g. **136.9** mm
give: **15.4** mm
